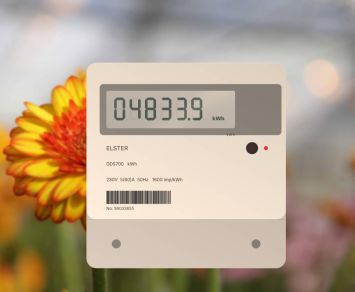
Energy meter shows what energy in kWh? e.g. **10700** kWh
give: **4833.9** kWh
